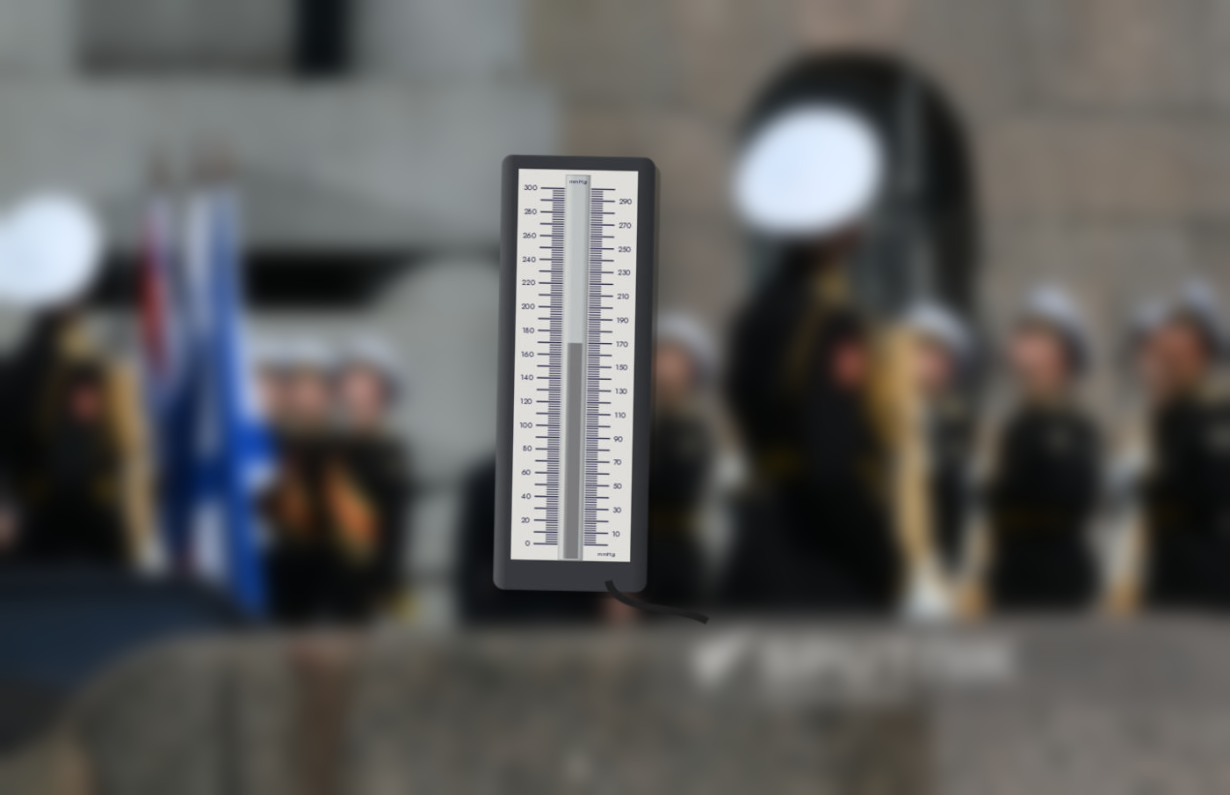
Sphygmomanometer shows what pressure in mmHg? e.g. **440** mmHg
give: **170** mmHg
